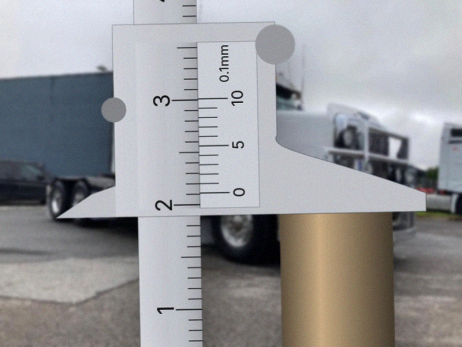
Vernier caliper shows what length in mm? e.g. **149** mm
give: **21.1** mm
